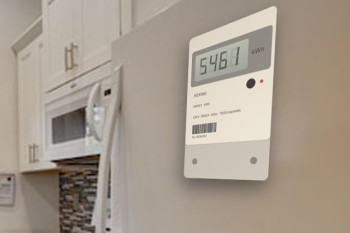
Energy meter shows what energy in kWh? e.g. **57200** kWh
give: **5461** kWh
